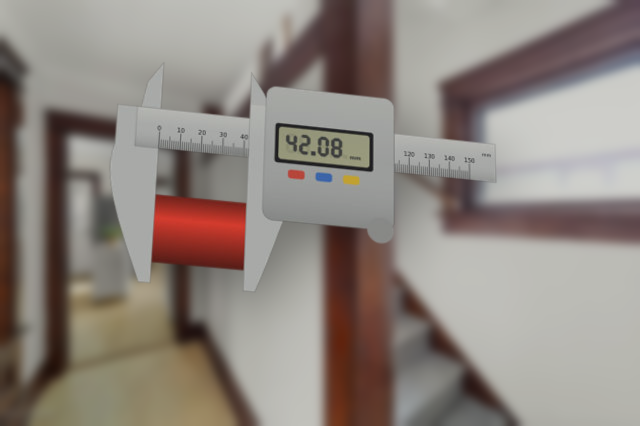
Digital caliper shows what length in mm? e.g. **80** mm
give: **42.08** mm
